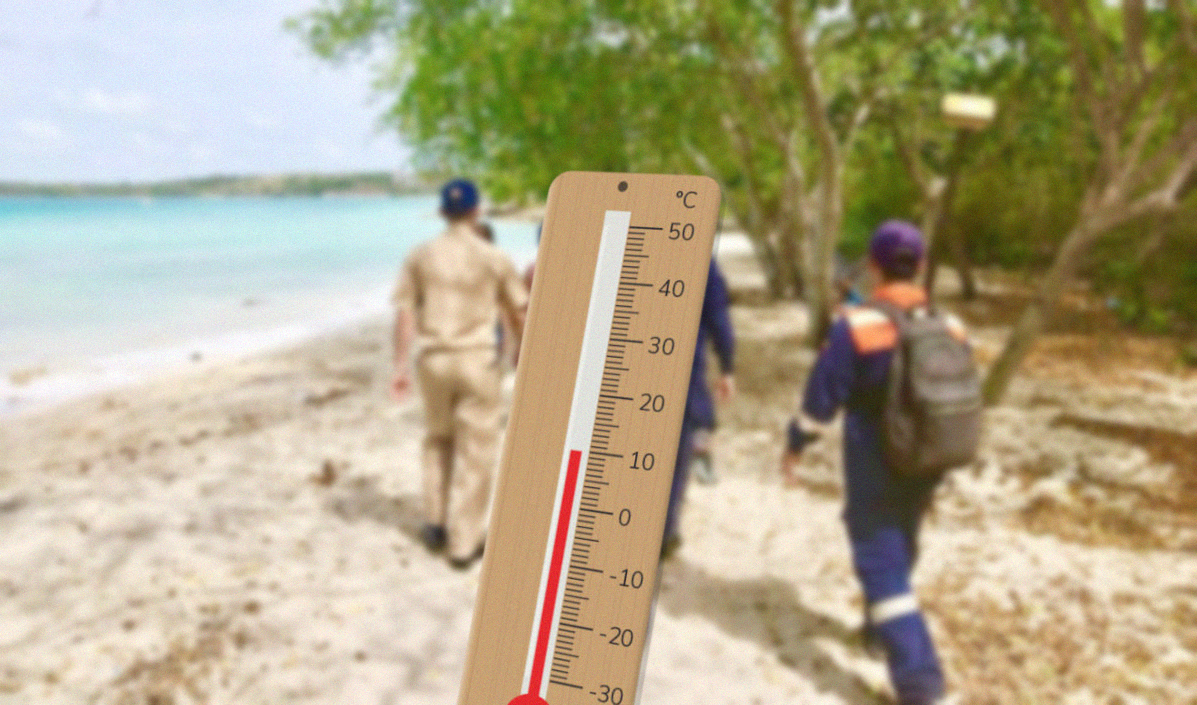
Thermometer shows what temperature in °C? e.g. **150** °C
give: **10** °C
